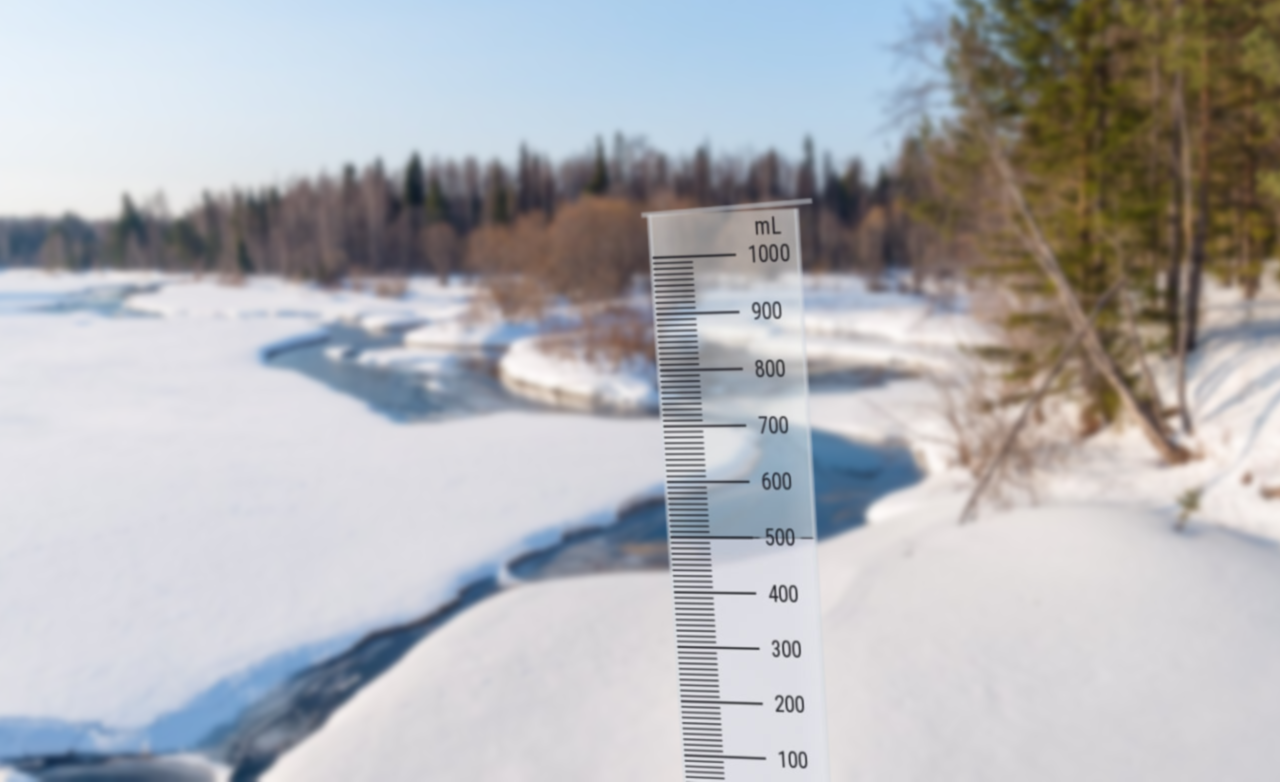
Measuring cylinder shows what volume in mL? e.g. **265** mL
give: **500** mL
